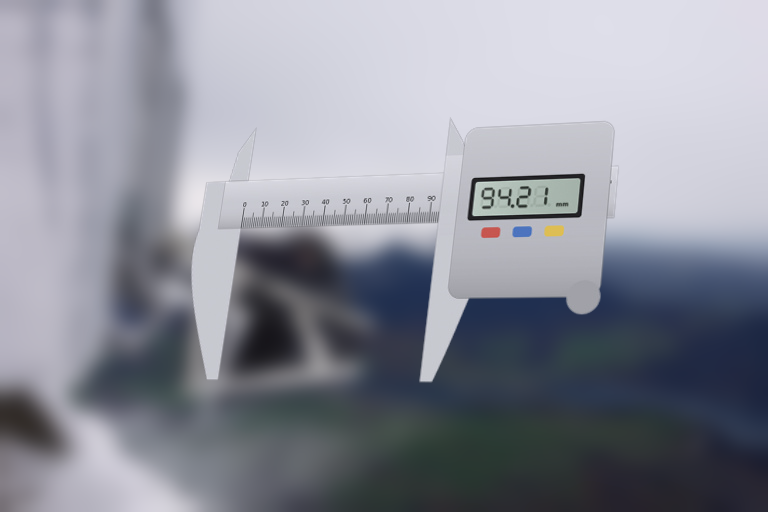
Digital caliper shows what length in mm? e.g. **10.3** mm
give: **94.21** mm
